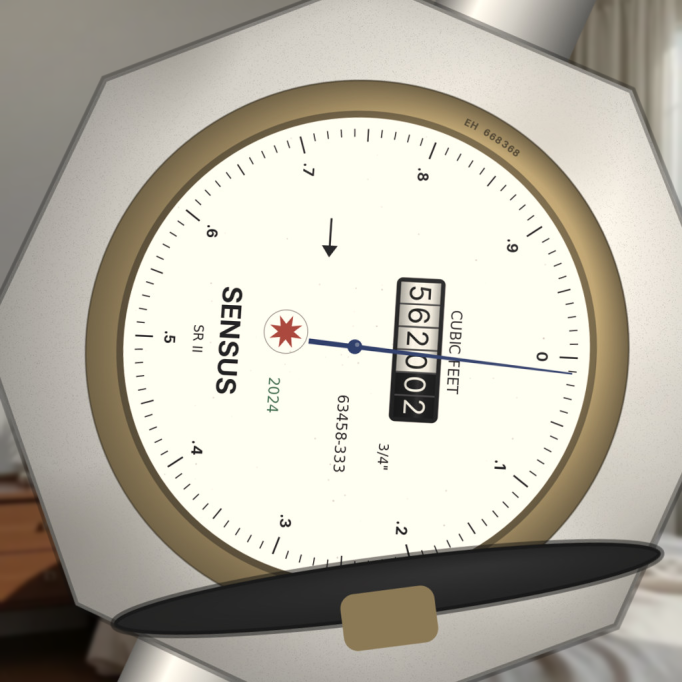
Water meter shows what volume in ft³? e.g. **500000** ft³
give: **562002.01** ft³
